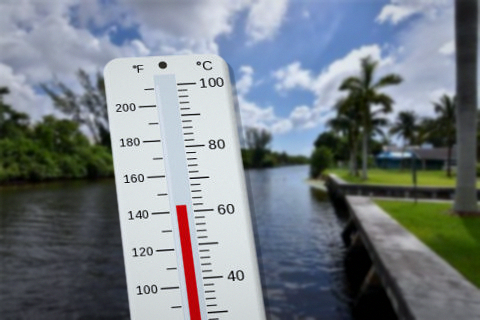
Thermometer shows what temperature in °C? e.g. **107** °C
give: **62** °C
